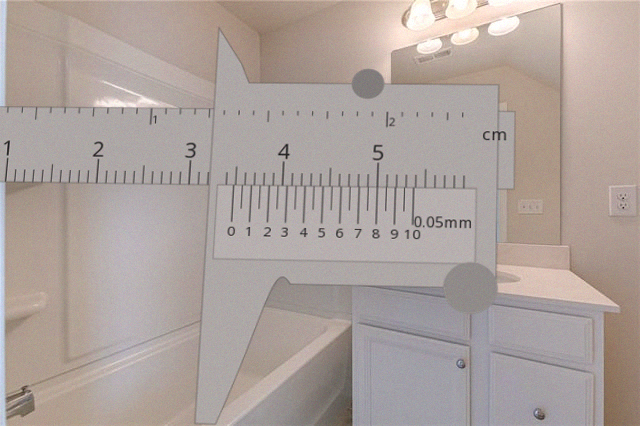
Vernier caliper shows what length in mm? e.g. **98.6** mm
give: **34.8** mm
